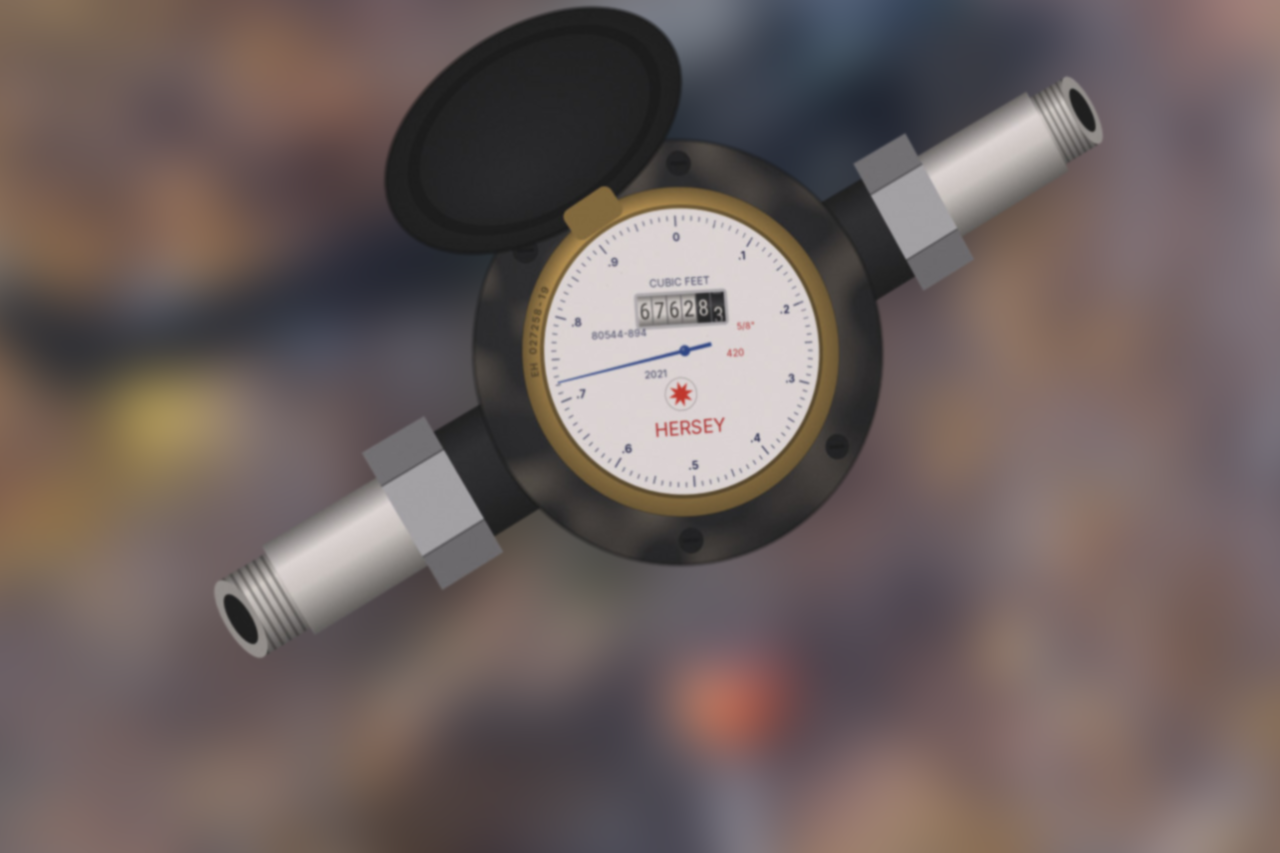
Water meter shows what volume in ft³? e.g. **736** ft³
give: **676282.72** ft³
